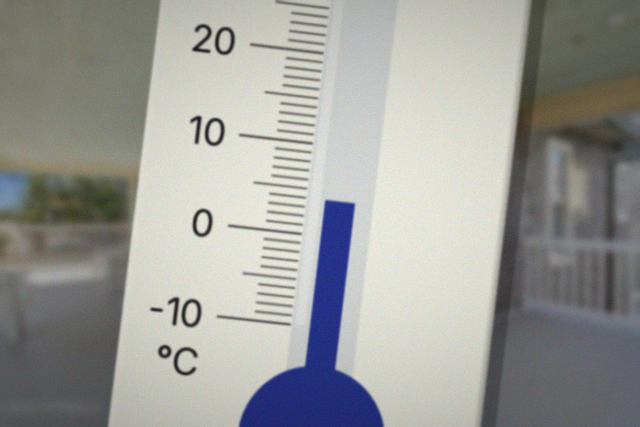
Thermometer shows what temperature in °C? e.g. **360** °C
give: **4** °C
